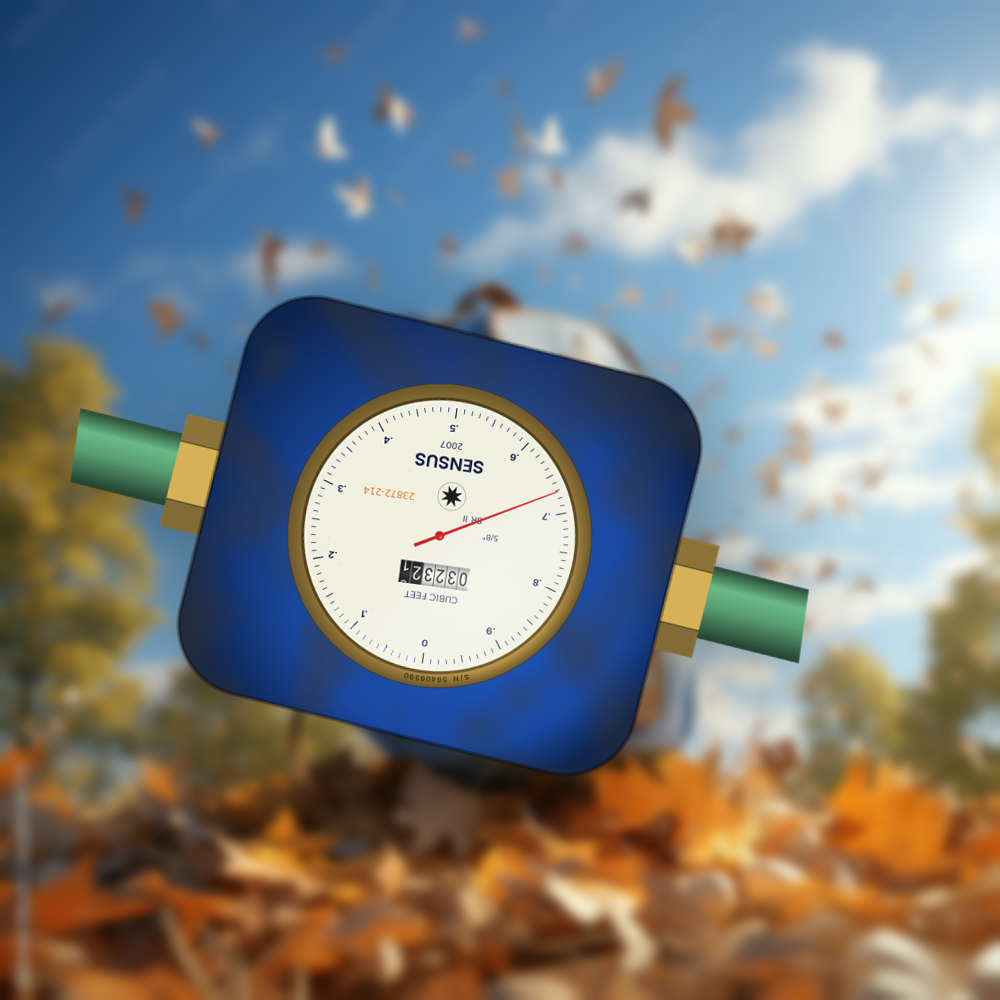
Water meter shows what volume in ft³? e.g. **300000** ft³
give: **32320.67** ft³
